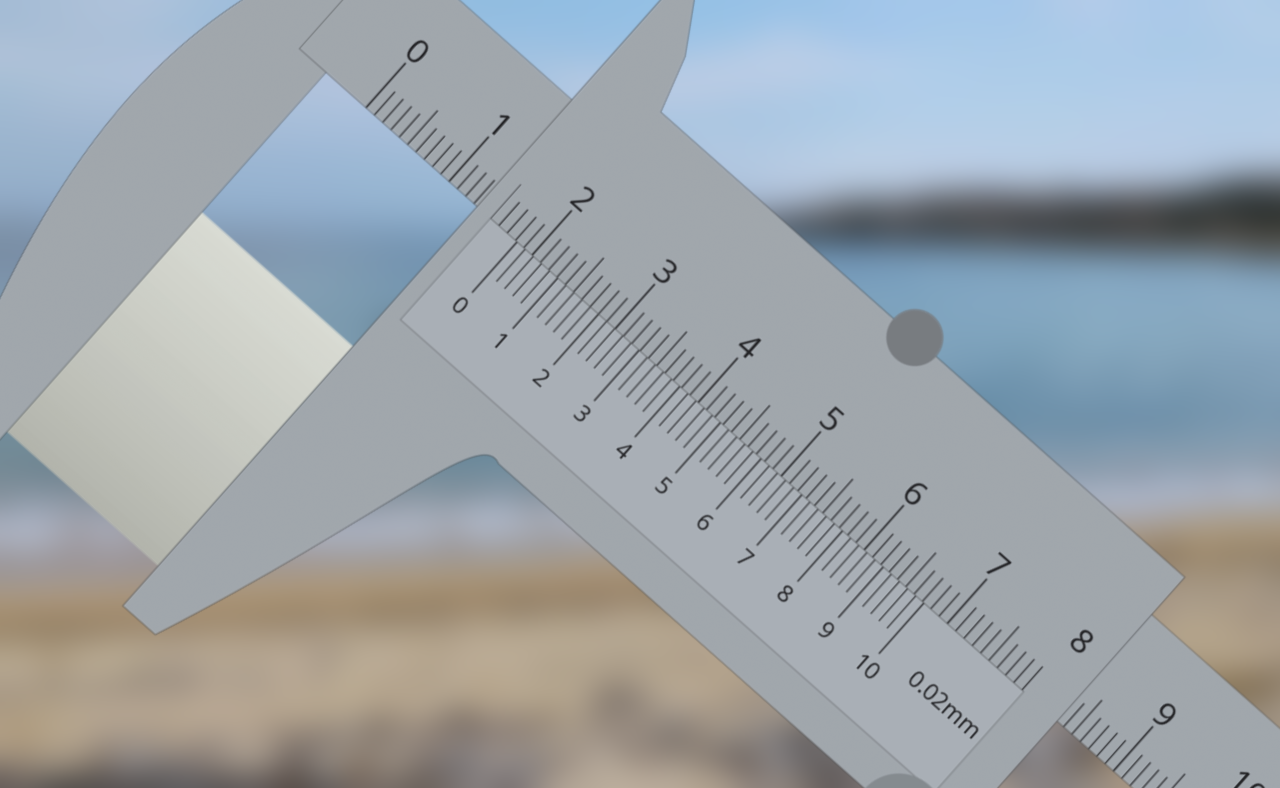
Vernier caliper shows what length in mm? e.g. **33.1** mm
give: **18.2** mm
